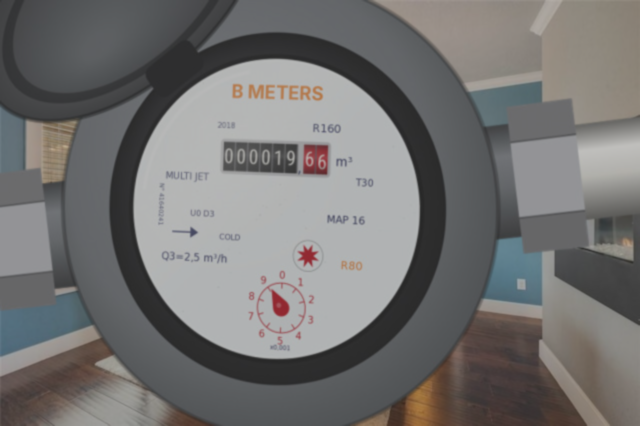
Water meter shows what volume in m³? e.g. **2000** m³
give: **19.659** m³
